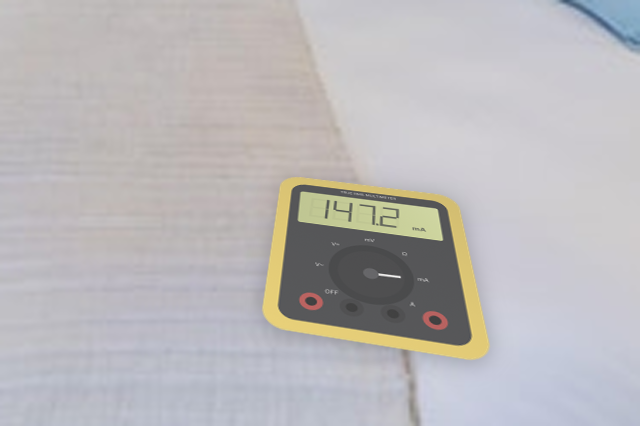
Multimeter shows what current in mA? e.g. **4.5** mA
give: **147.2** mA
